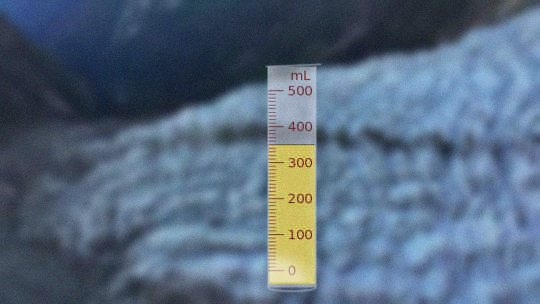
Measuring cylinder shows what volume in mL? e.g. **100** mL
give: **350** mL
